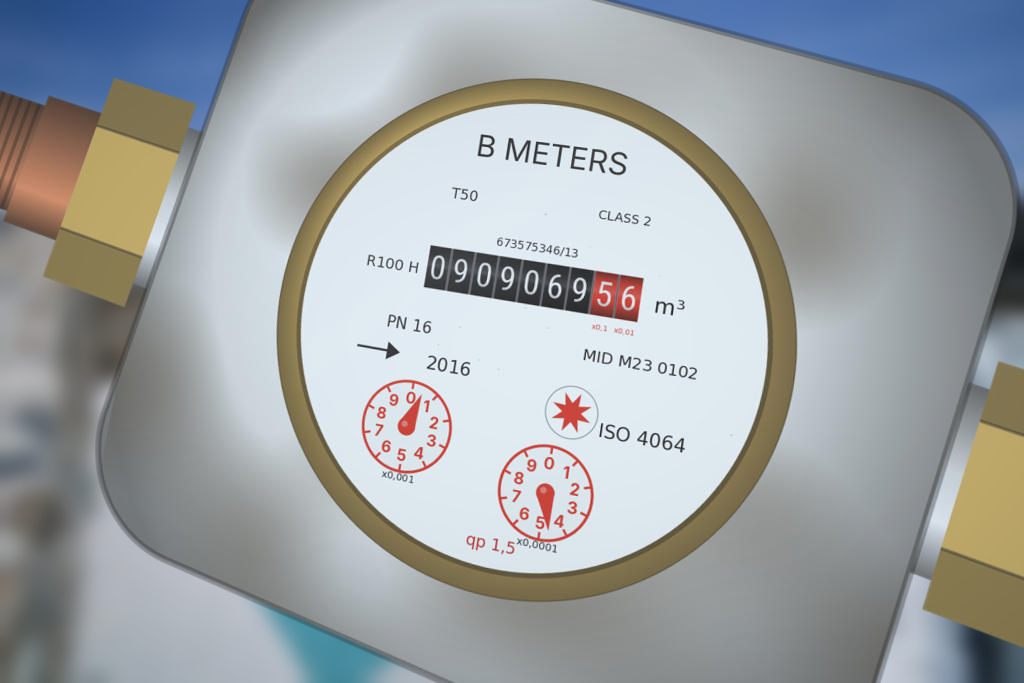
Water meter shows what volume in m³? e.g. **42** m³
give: **909069.5604** m³
